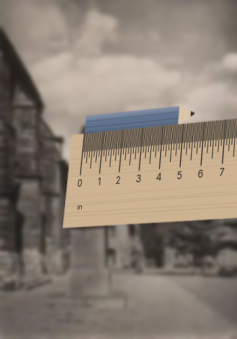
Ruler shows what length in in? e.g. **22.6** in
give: **5.5** in
